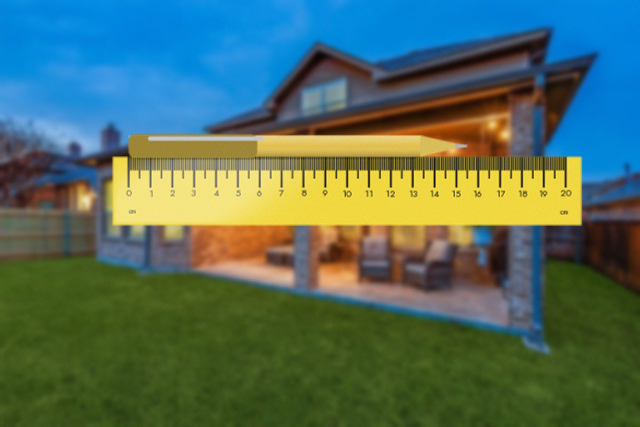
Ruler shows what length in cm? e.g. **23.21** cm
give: **15.5** cm
